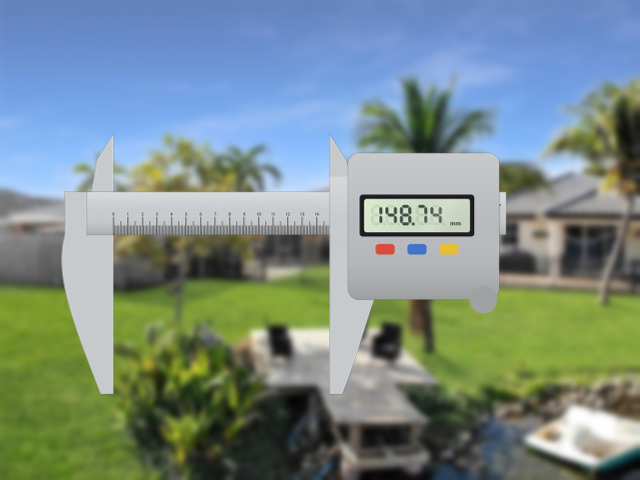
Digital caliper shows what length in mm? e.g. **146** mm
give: **148.74** mm
